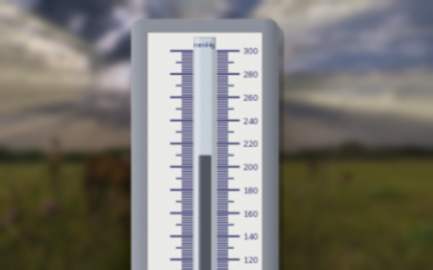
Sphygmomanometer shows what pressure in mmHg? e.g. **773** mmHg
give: **210** mmHg
